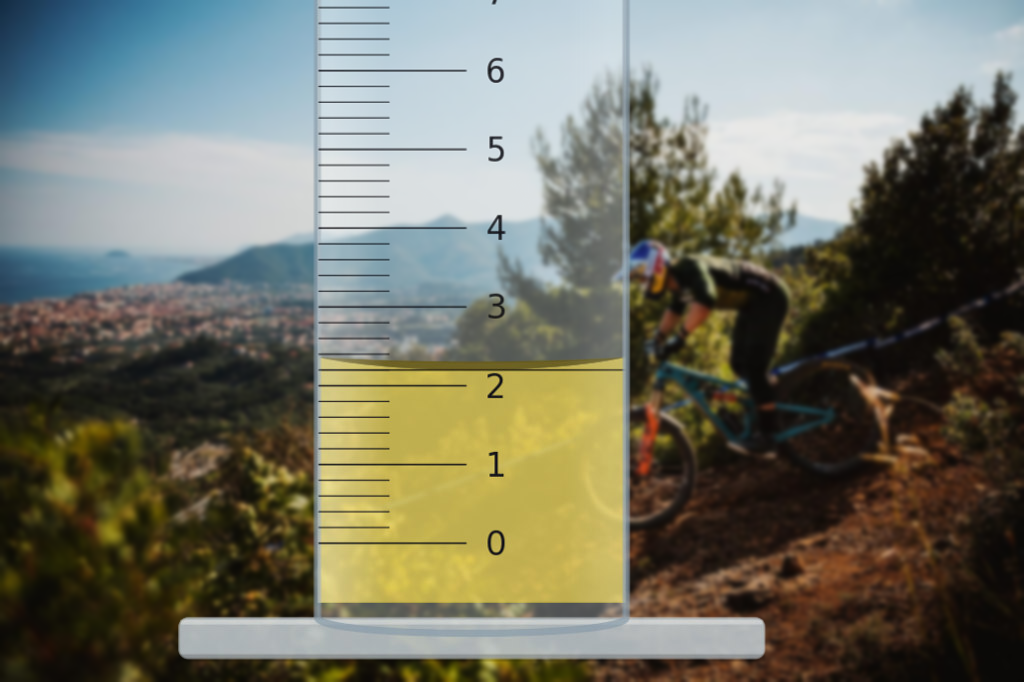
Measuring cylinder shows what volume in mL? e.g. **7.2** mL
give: **2.2** mL
